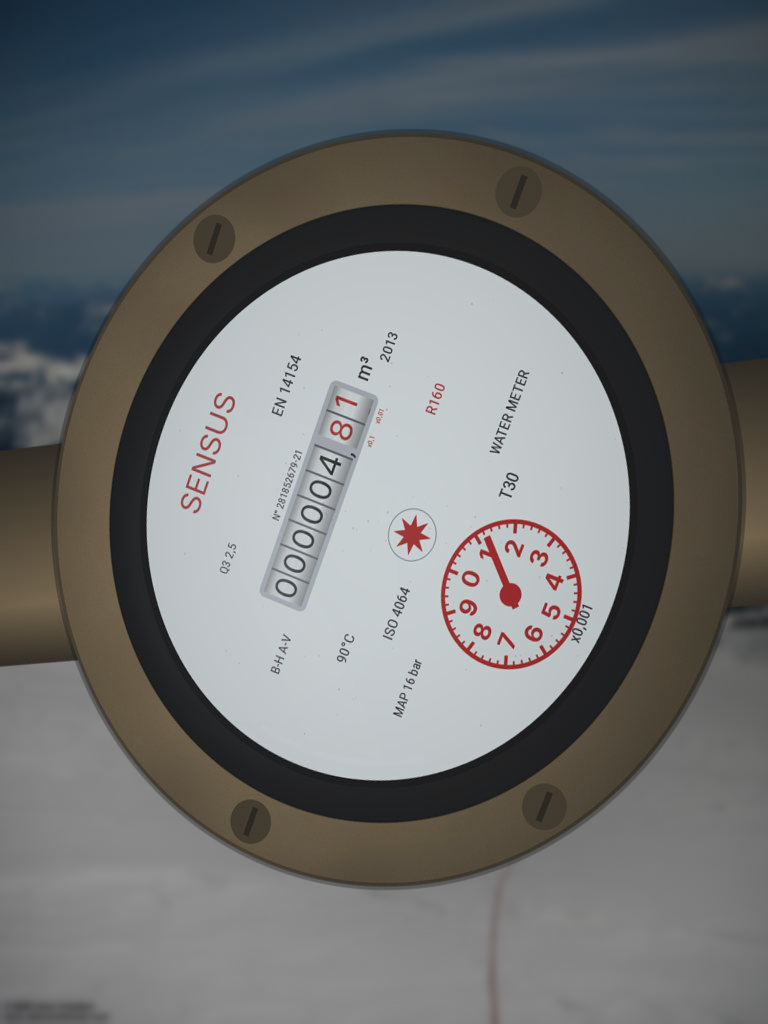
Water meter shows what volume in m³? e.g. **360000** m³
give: **4.811** m³
